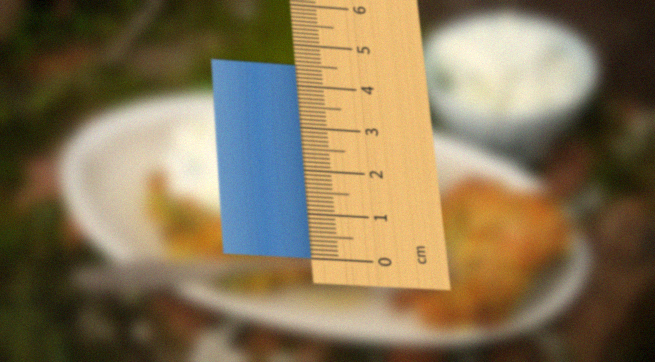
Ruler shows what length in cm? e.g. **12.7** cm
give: **4.5** cm
